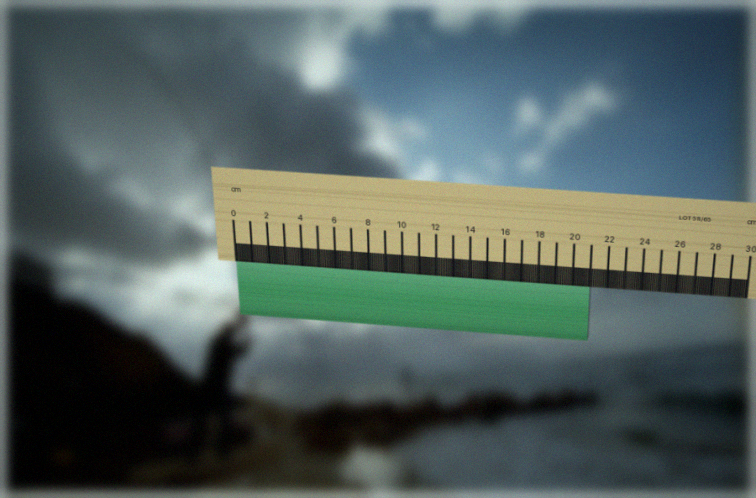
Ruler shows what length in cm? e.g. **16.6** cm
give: **21** cm
